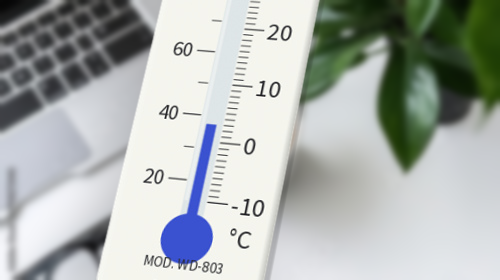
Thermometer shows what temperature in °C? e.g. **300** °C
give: **3** °C
